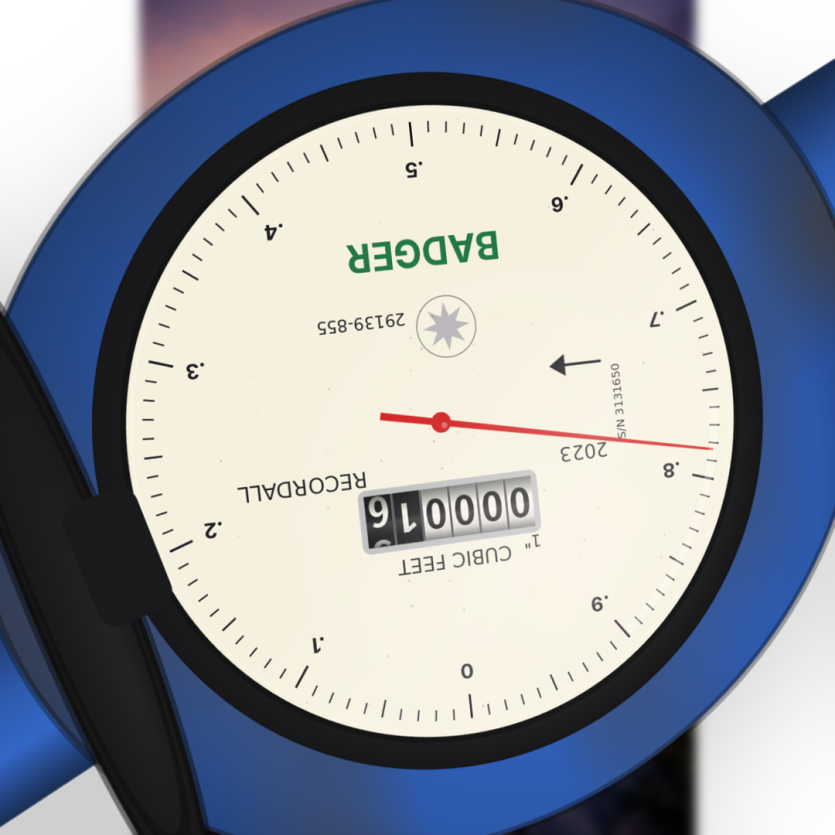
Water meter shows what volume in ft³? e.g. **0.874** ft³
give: **15.78** ft³
